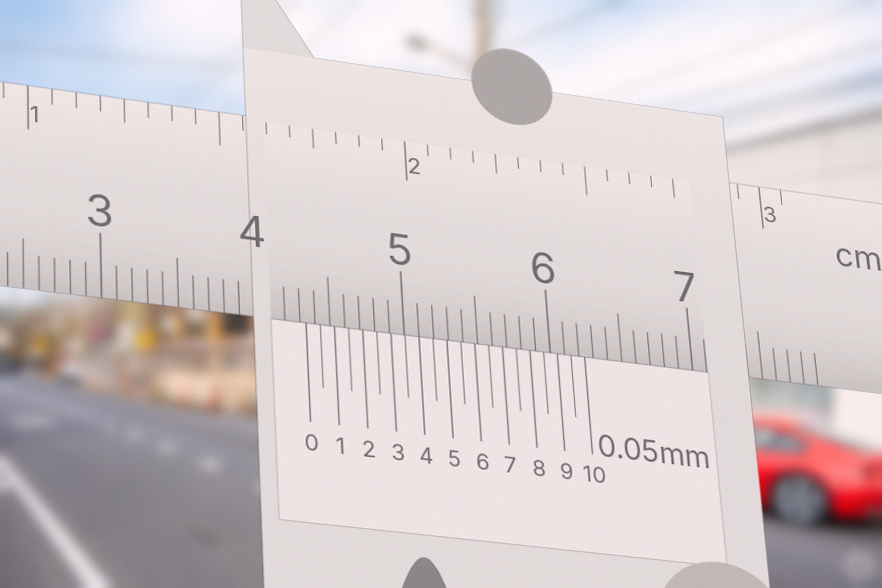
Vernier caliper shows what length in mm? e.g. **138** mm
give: **43.4** mm
